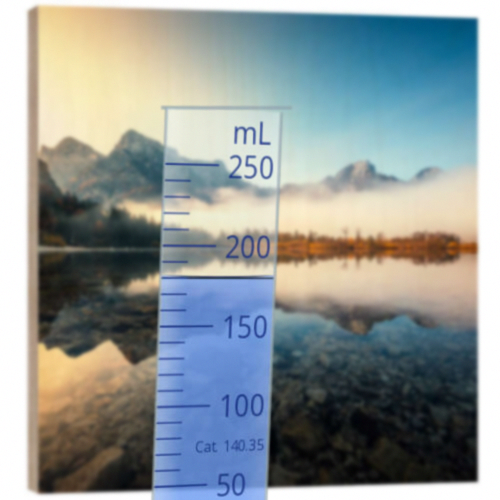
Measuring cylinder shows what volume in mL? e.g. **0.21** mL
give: **180** mL
